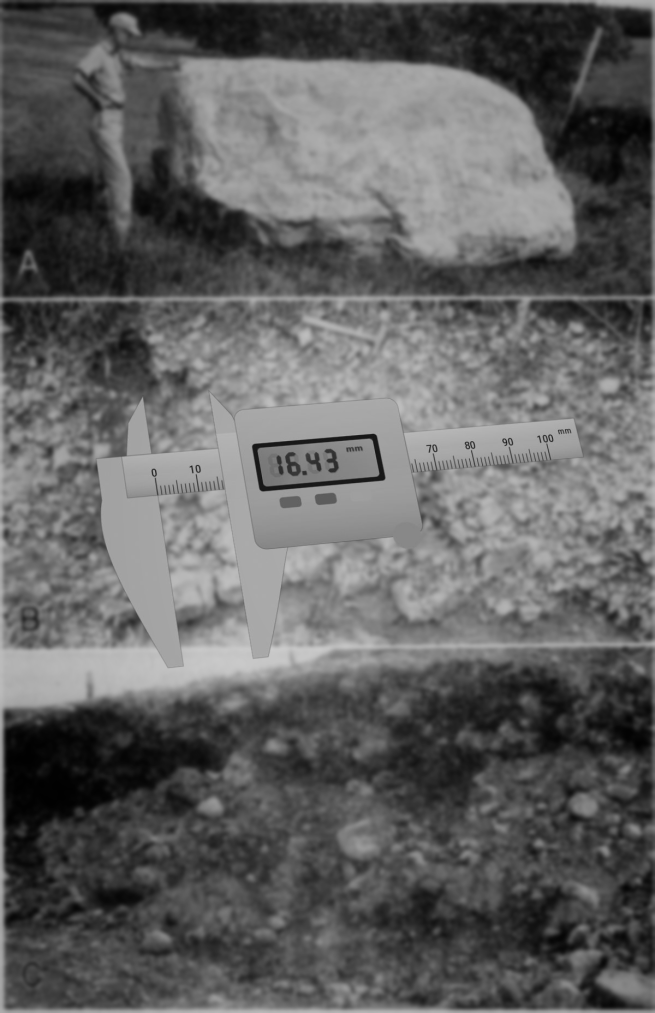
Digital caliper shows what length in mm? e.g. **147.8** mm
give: **16.43** mm
